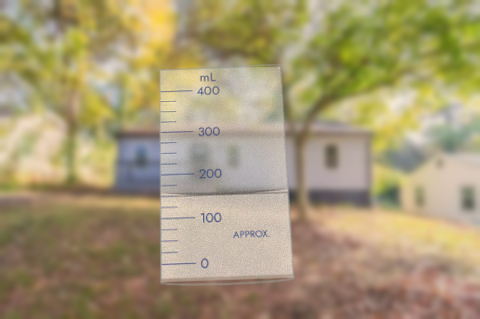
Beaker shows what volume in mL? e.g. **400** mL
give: **150** mL
